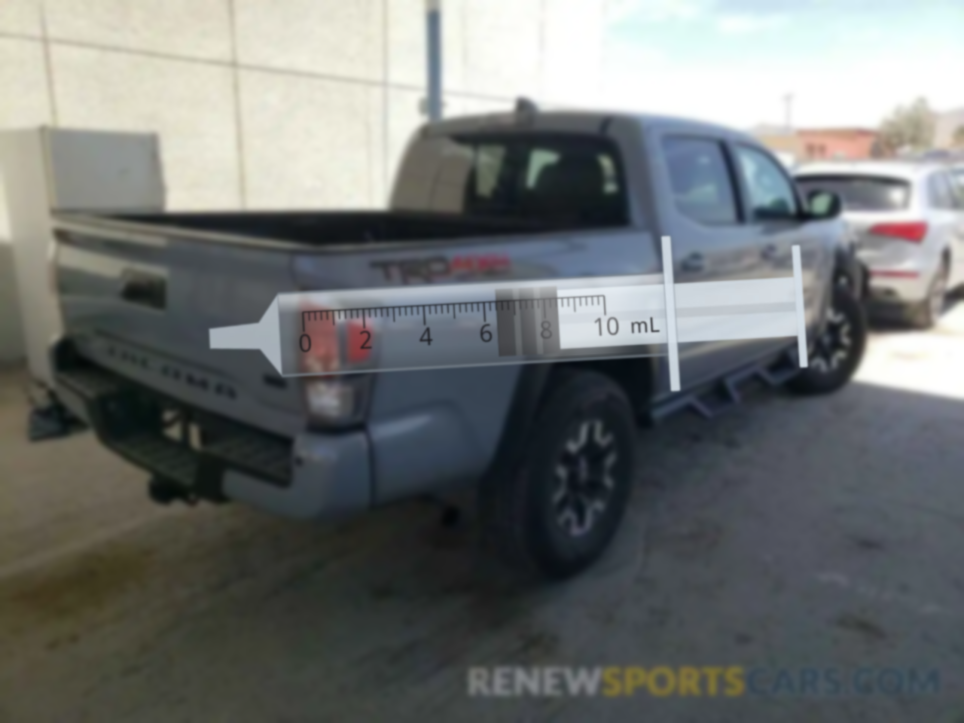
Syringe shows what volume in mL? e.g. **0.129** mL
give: **6.4** mL
